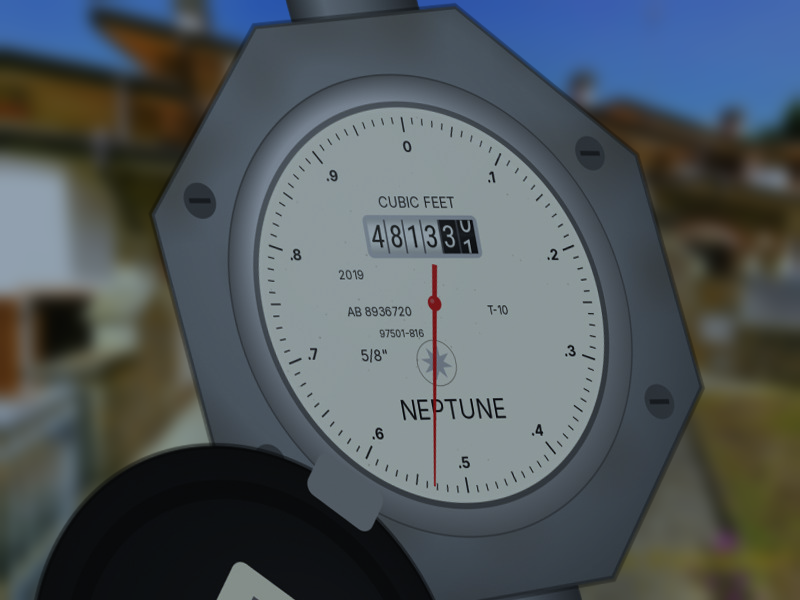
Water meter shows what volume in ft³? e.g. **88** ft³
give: **481330.53** ft³
